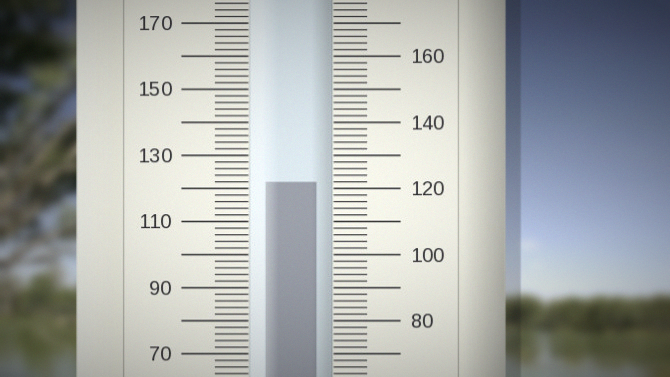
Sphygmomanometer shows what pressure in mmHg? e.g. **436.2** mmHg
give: **122** mmHg
